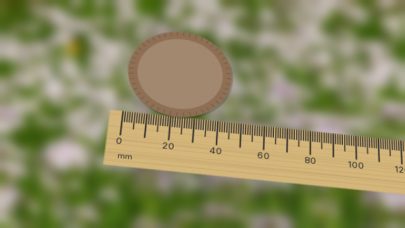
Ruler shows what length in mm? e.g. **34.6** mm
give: **45** mm
